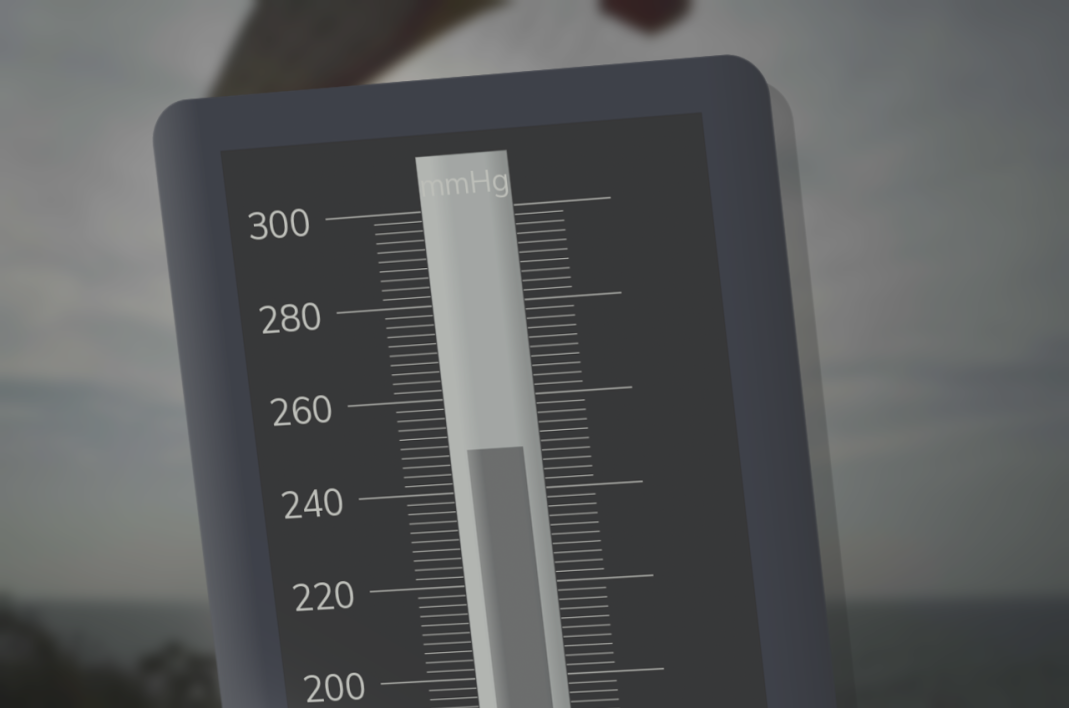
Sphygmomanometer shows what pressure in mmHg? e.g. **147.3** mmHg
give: **249** mmHg
